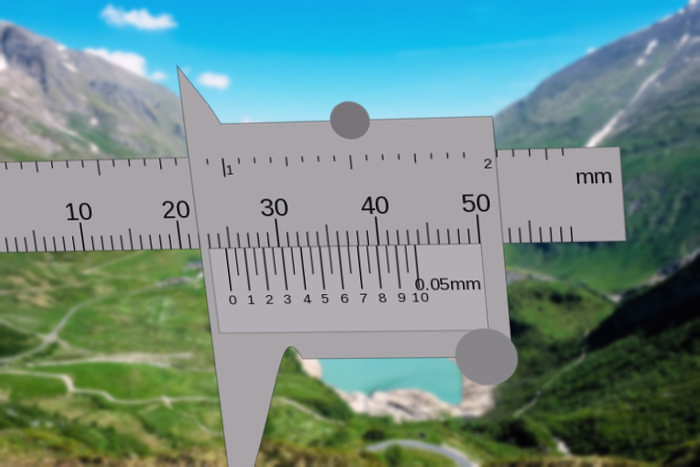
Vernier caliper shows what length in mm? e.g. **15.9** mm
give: **24.6** mm
